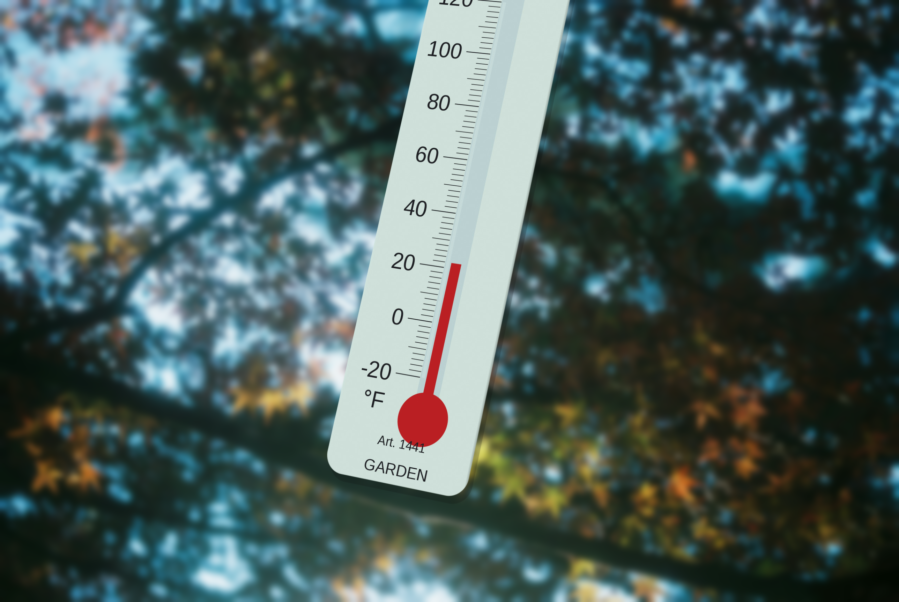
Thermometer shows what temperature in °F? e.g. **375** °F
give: **22** °F
